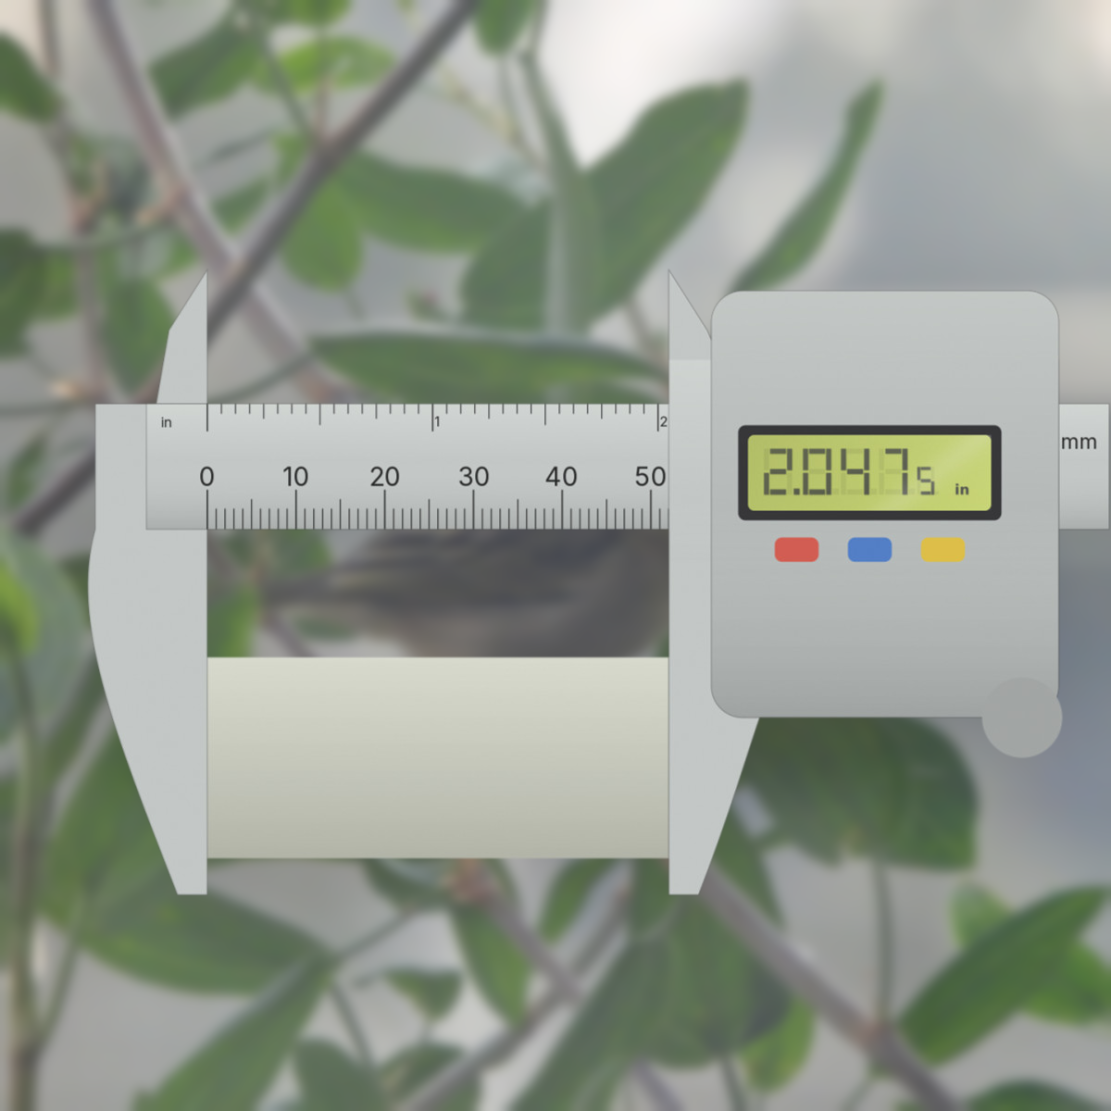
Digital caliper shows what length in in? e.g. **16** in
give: **2.0475** in
